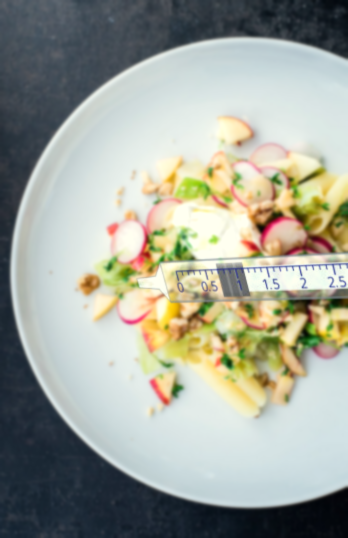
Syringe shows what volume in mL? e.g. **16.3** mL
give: **0.7** mL
